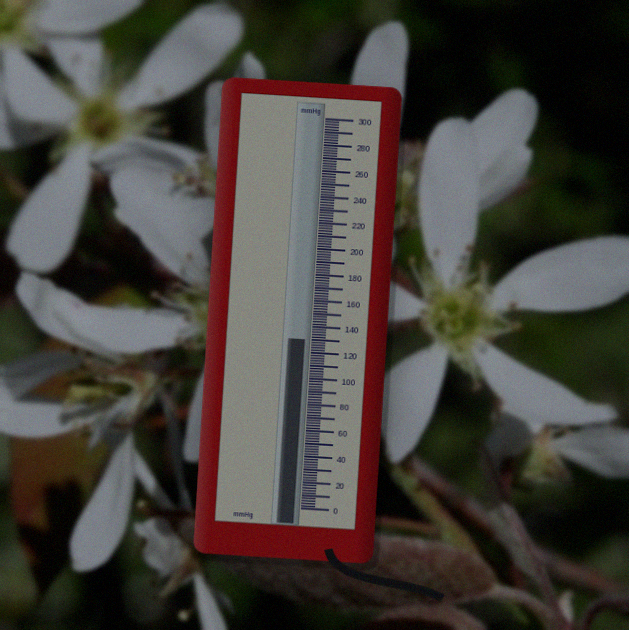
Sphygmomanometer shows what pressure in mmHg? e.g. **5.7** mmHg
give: **130** mmHg
